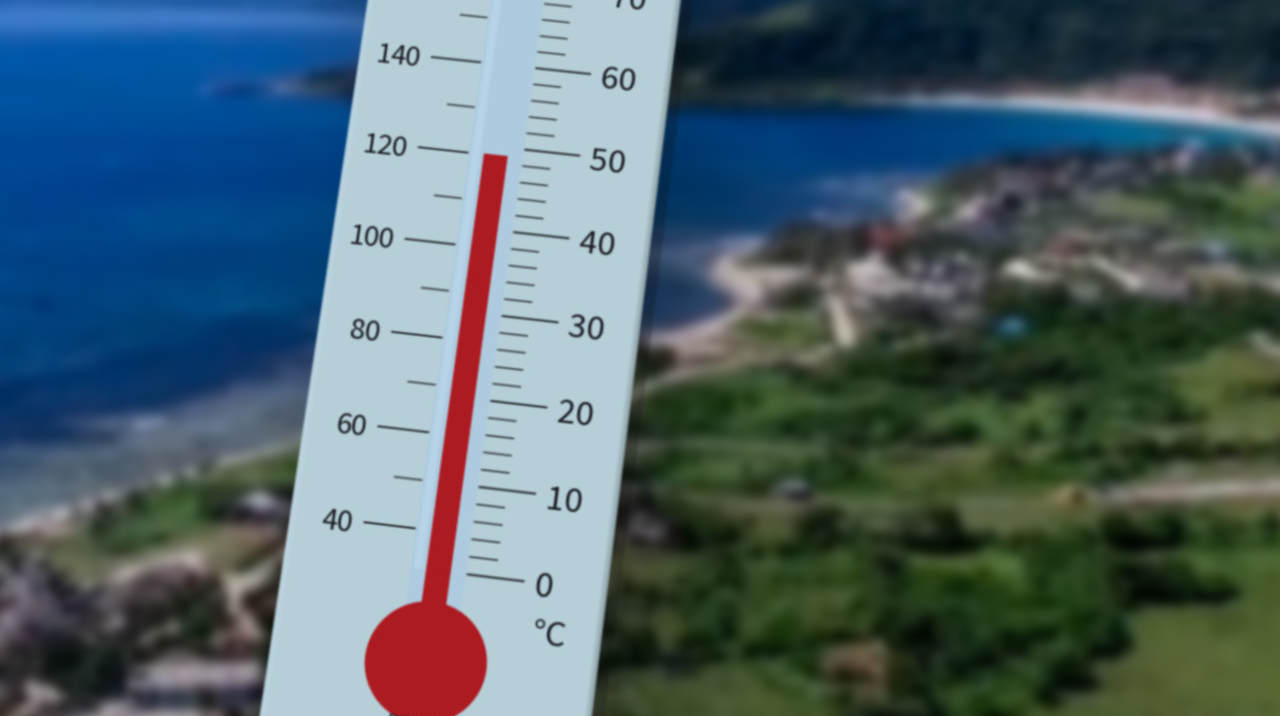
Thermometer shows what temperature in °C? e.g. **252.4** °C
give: **49** °C
